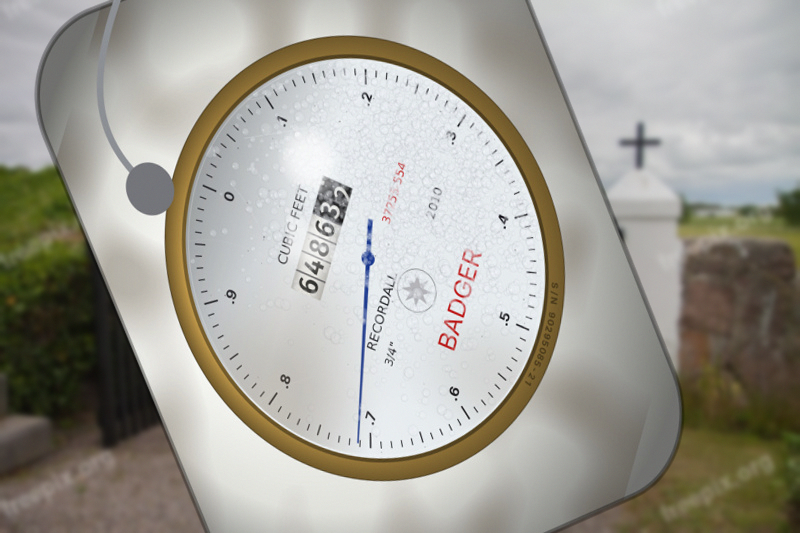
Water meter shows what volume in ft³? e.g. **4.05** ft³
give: **648631.71** ft³
